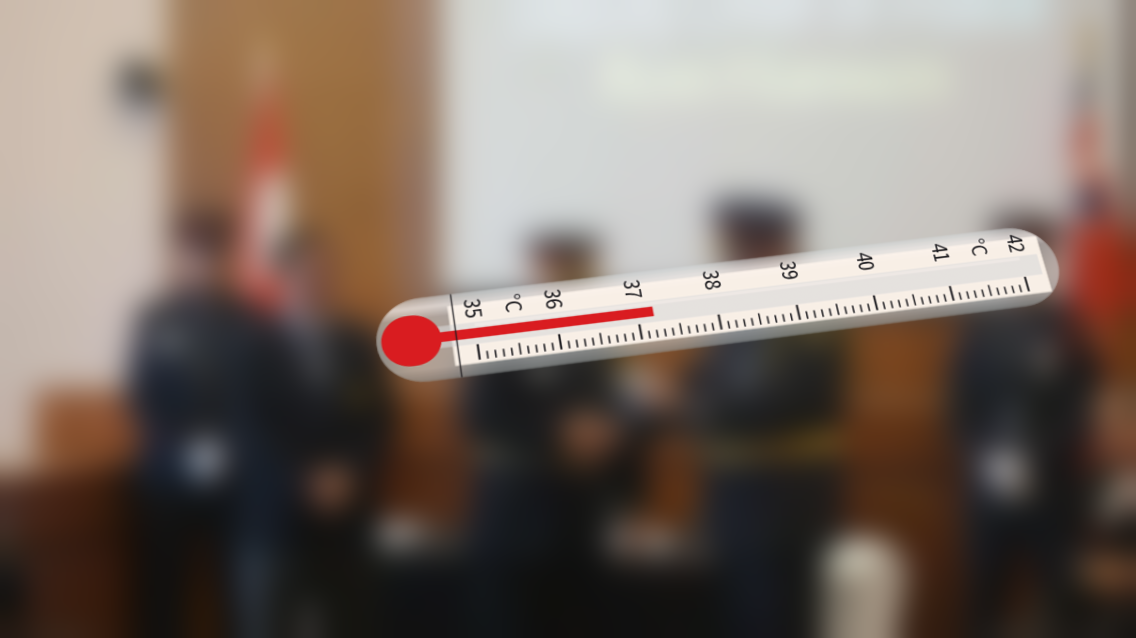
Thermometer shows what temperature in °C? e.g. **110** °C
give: **37.2** °C
